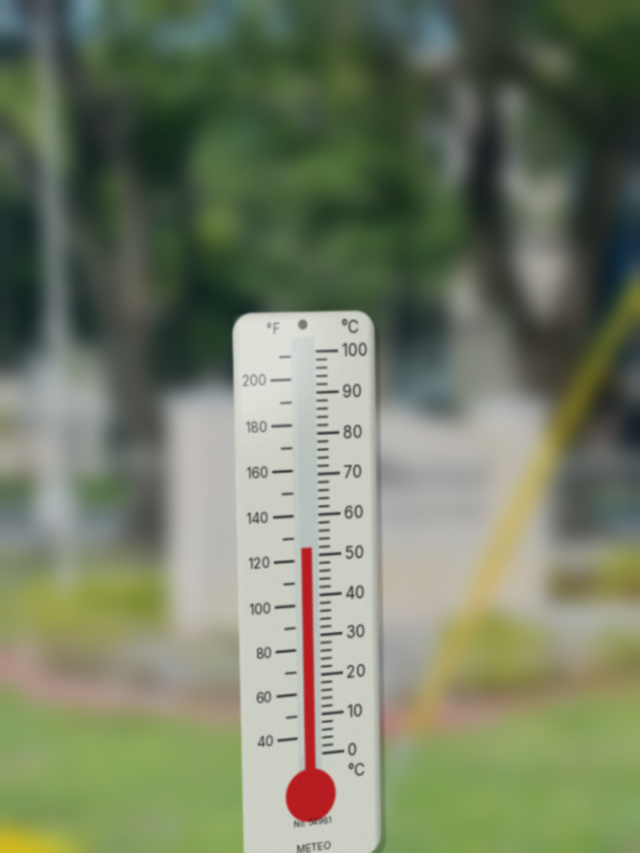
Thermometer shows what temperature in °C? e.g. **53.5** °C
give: **52** °C
